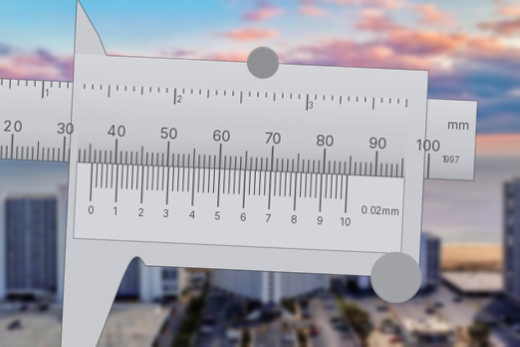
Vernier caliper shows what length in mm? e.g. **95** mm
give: **35.5** mm
